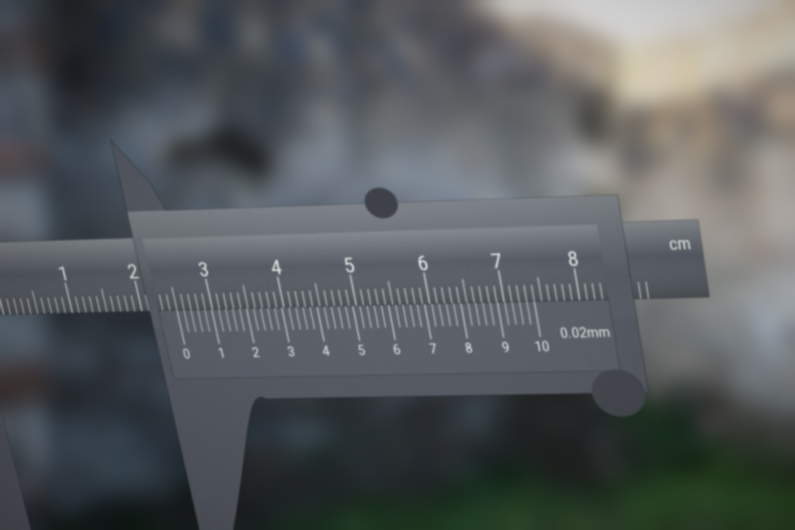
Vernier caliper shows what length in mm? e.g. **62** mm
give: **25.0** mm
